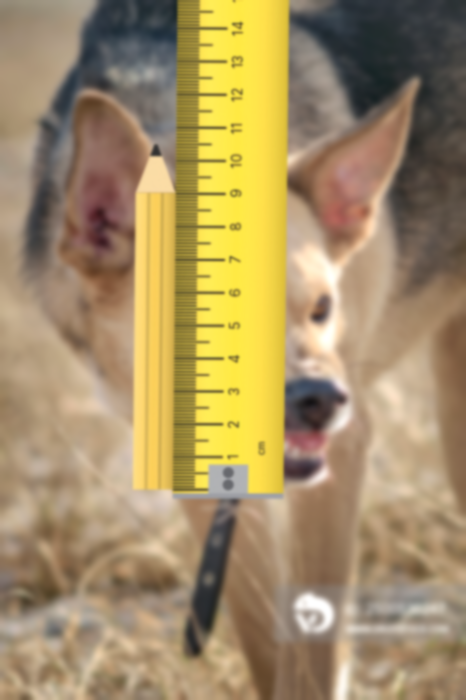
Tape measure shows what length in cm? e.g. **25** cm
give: **10.5** cm
